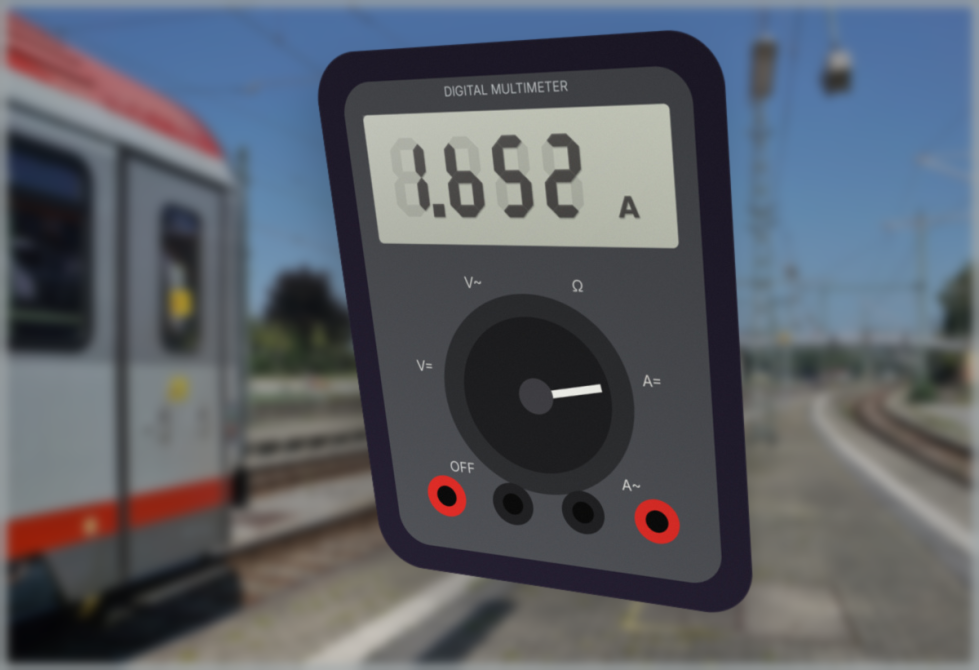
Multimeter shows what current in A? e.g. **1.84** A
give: **1.652** A
